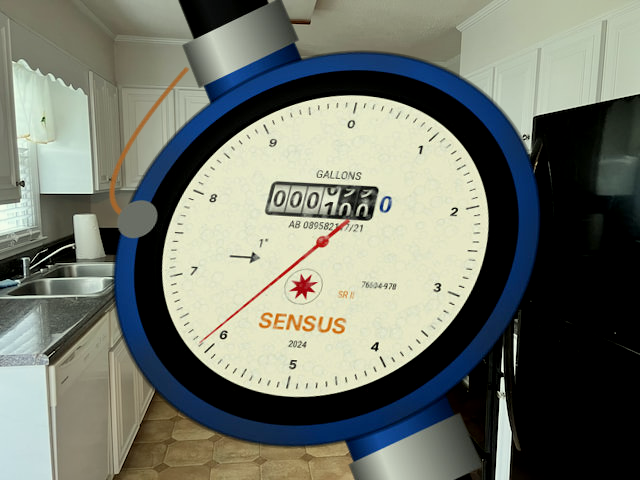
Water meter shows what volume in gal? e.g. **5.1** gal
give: **996.1** gal
